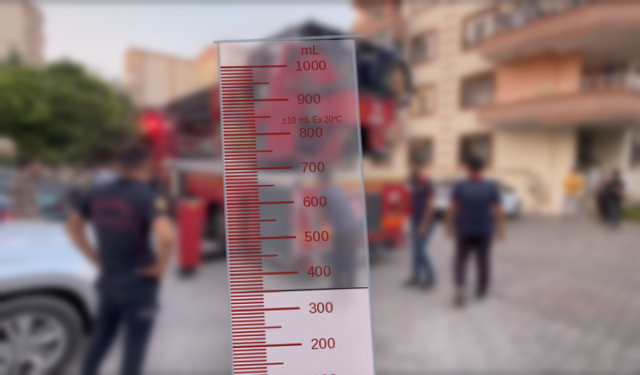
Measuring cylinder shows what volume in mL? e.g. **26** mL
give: **350** mL
